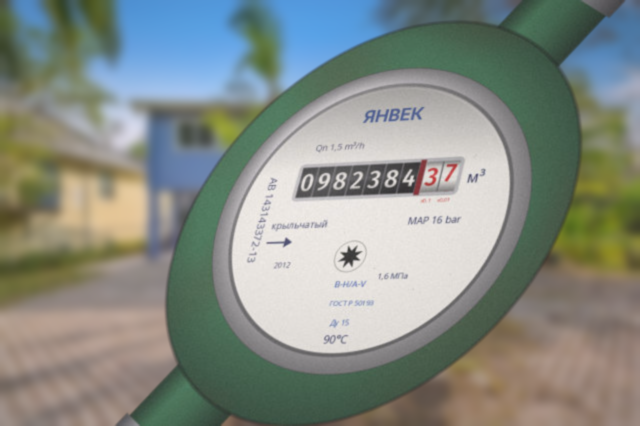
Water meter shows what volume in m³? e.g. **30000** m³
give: **982384.37** m³
